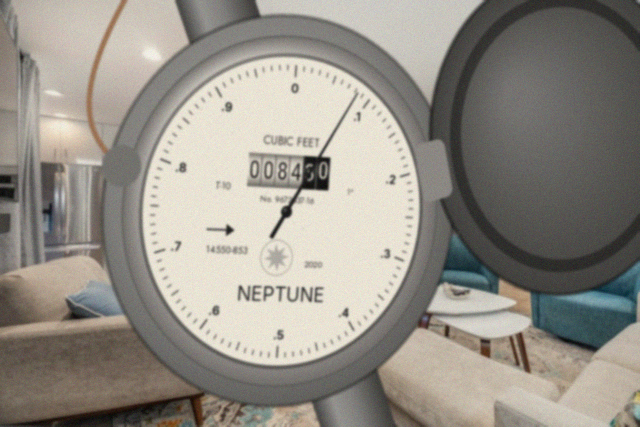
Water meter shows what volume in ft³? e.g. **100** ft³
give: **8430.08** ft³
